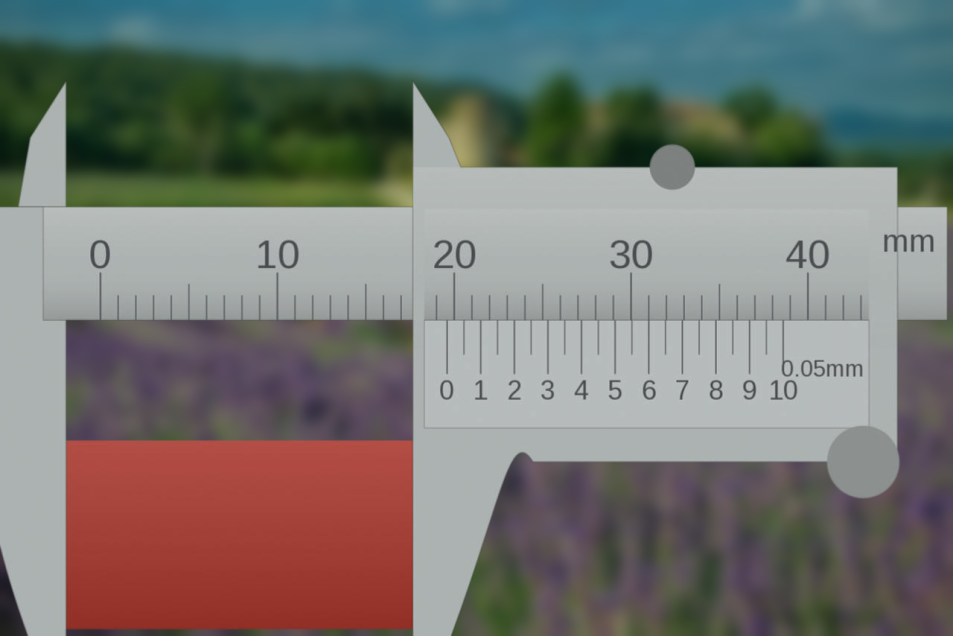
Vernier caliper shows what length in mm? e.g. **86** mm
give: **19.6** mm
